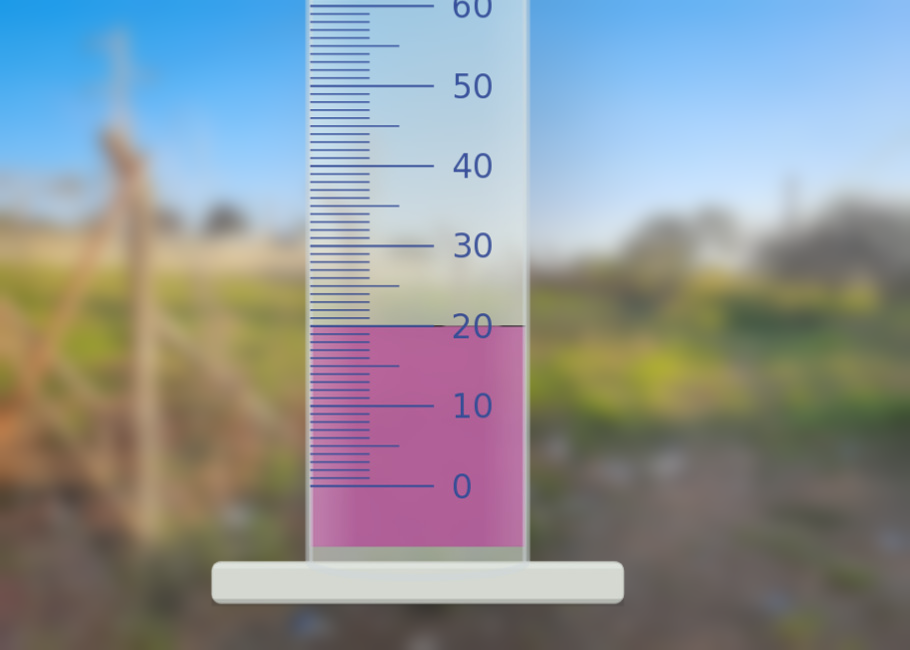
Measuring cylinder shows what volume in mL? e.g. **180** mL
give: **20** mL
